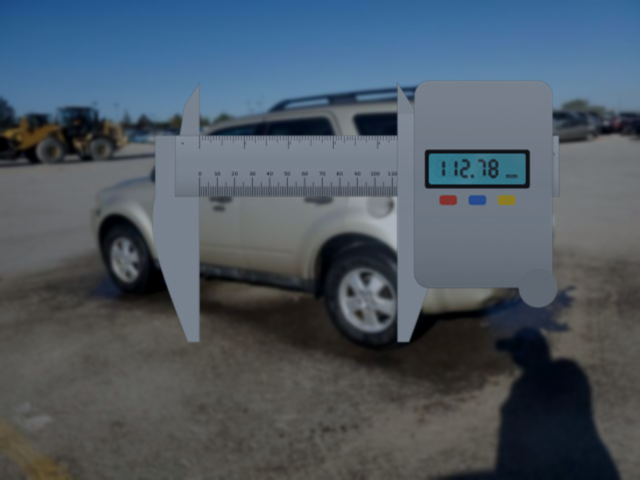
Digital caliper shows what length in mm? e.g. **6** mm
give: **112.78** mm
